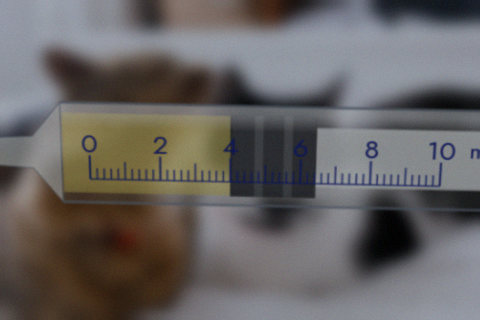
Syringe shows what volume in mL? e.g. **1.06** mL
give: **4** mL
